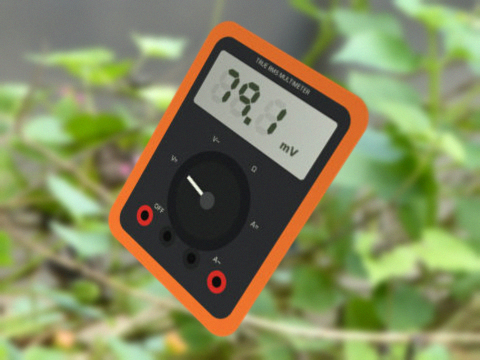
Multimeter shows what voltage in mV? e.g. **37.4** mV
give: **79.1** mV
